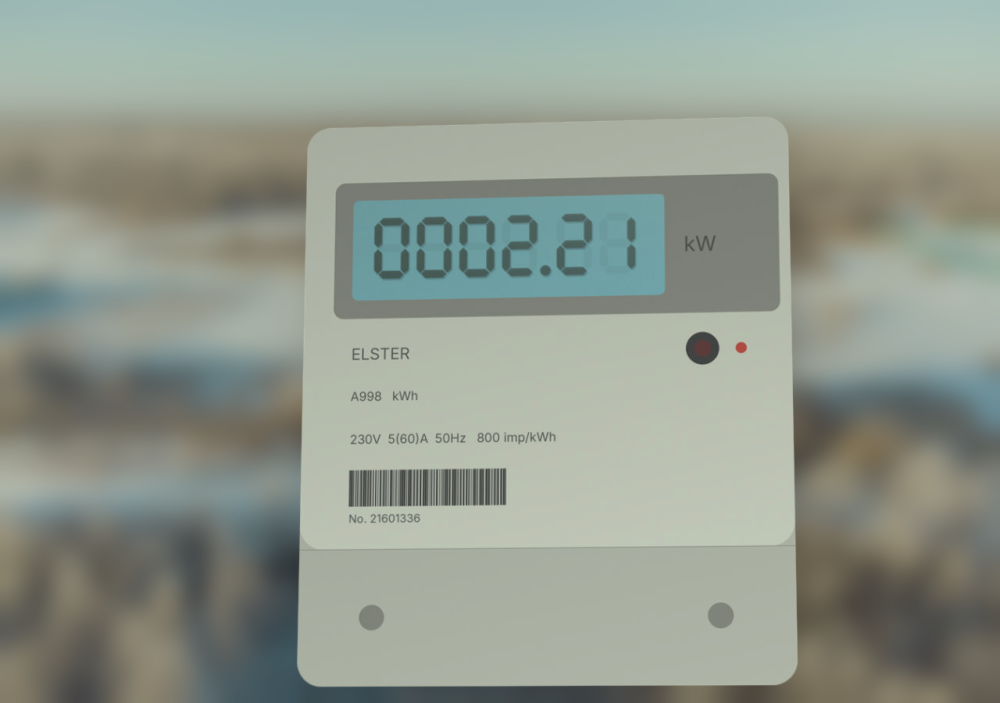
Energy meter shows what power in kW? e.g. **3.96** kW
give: **2.21** kW
